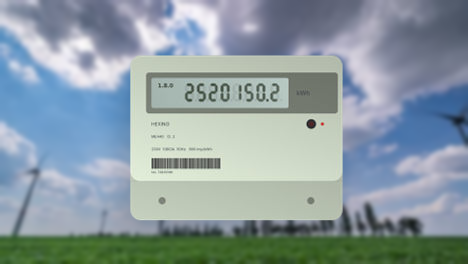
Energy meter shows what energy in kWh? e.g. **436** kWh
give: **2520150.2** kWh
